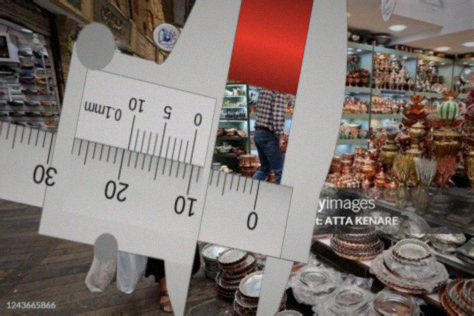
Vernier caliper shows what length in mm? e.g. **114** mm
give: **10.4** mm
